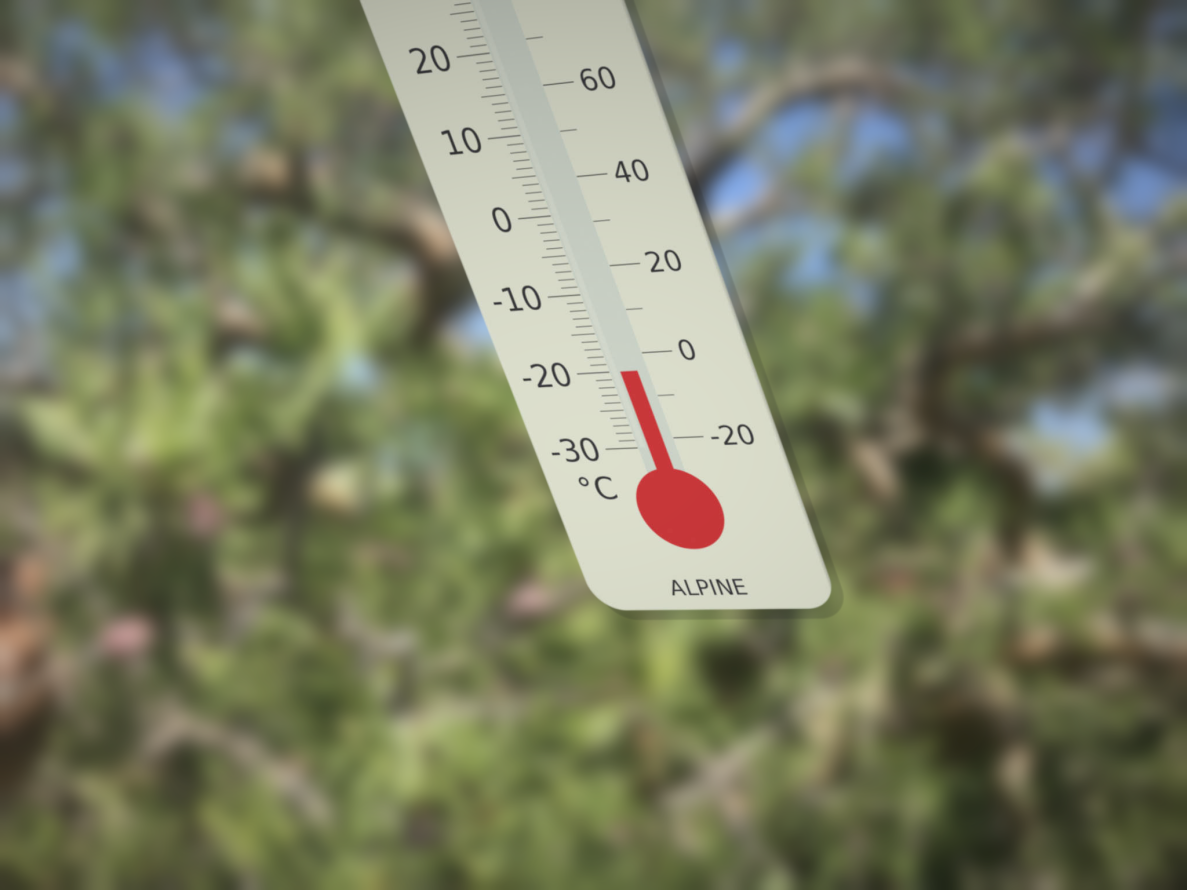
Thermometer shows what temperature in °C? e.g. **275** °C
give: **-20** °C
